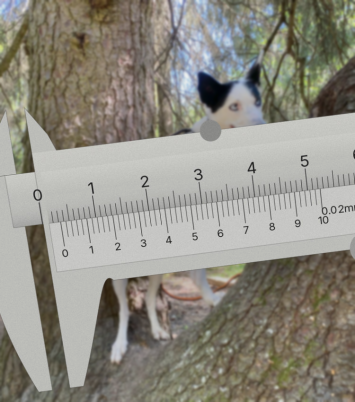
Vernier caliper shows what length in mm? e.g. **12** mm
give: **3.4** mm
